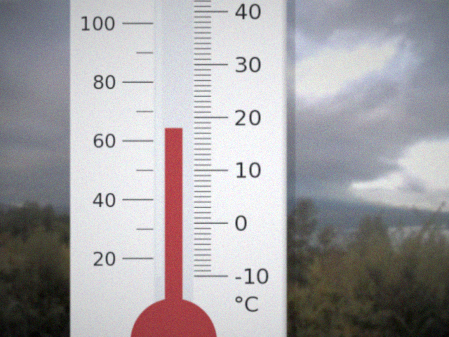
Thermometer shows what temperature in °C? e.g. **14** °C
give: **18** °C
